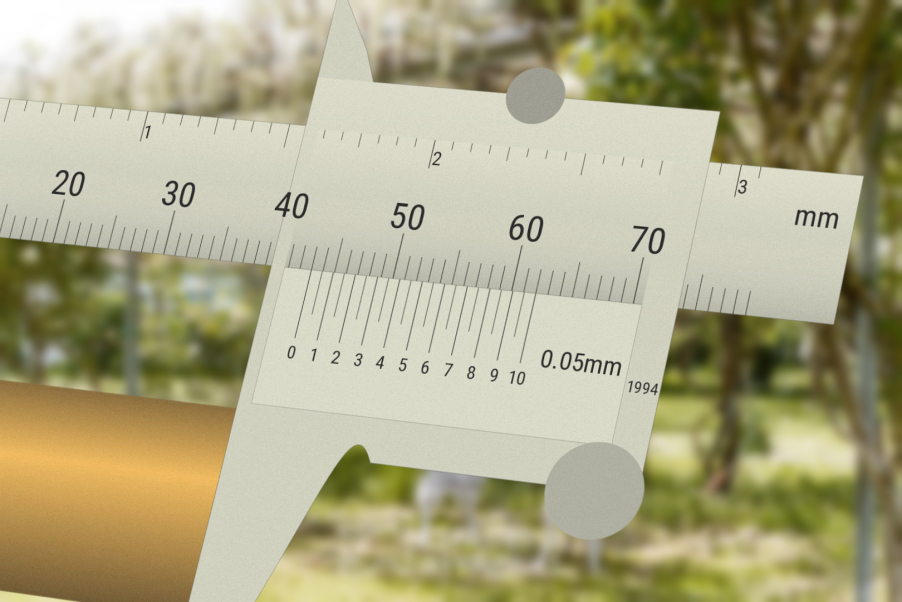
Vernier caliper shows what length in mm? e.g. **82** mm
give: **43.0** mm
